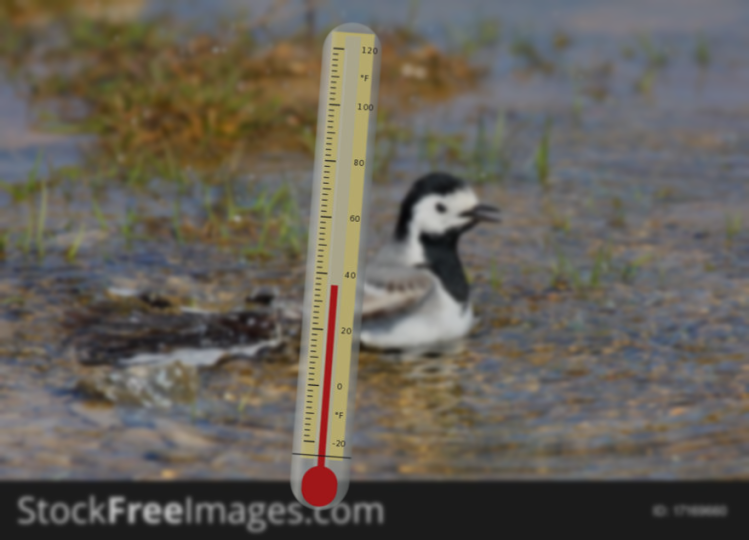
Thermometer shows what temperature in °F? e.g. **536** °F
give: **36** °F
